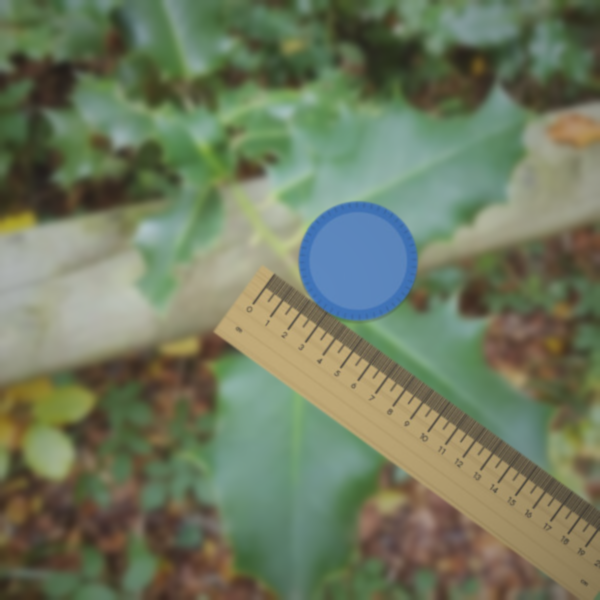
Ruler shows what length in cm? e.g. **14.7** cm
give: **5.5** cm
